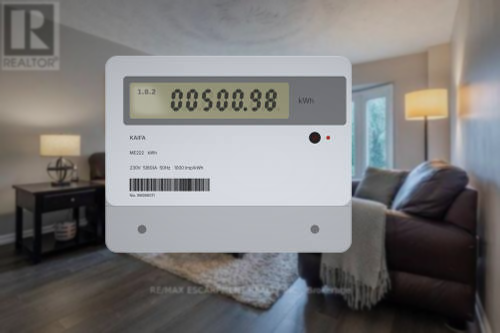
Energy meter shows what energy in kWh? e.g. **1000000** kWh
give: **500.98** kWh
